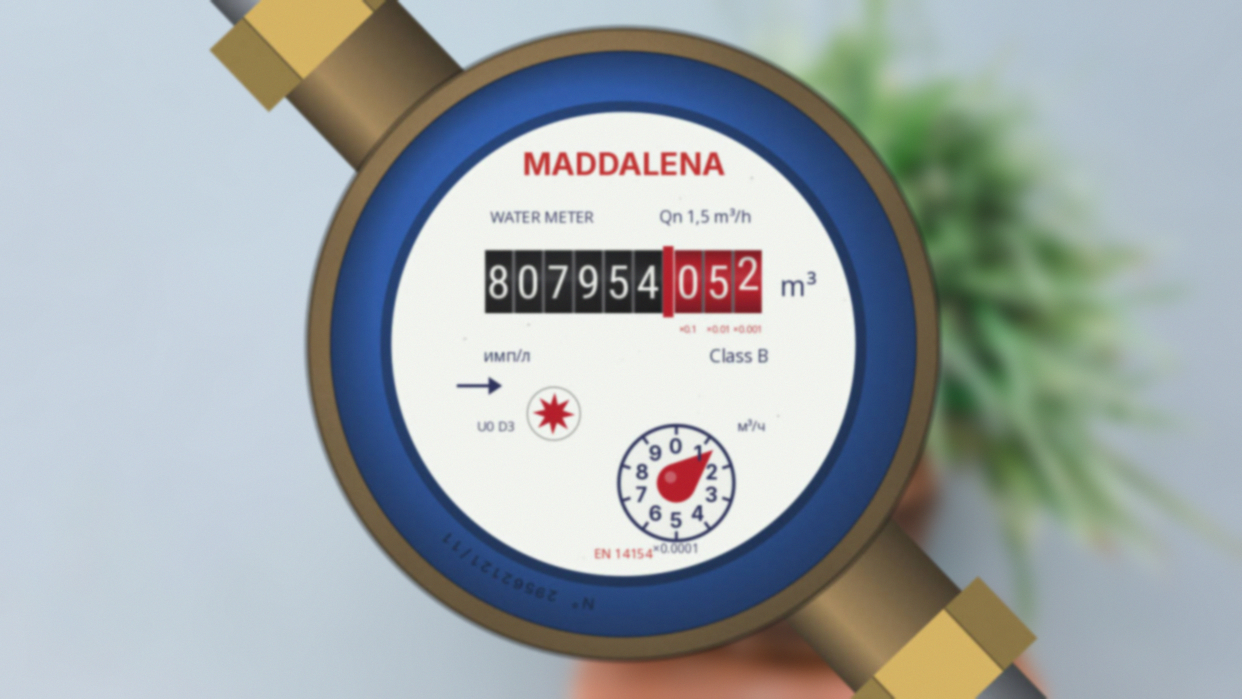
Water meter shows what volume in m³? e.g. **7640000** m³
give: **807954.0521** m³
